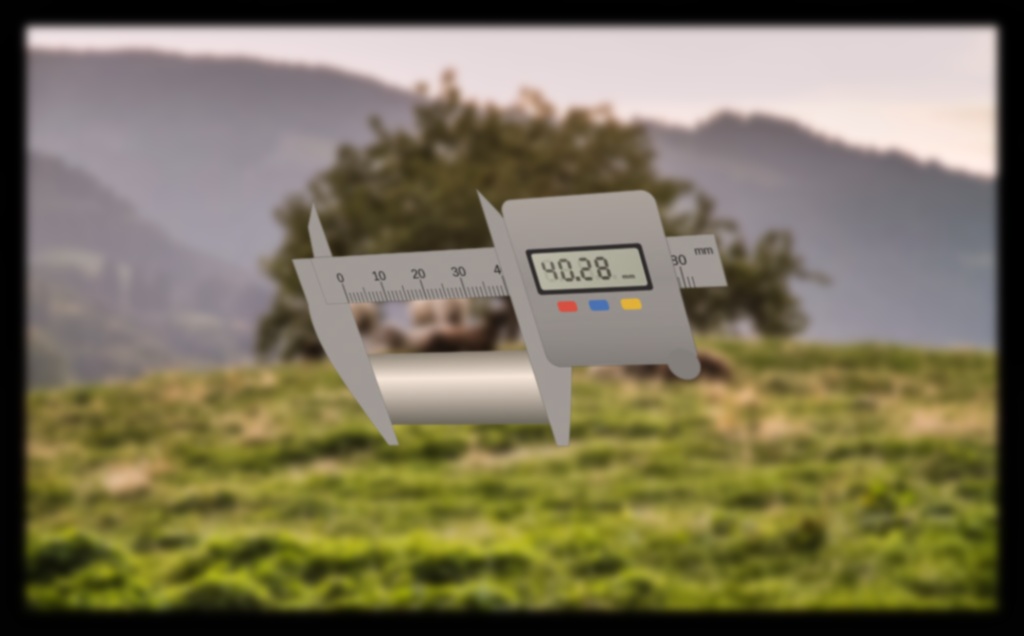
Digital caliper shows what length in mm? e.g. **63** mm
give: **40.28** mm
